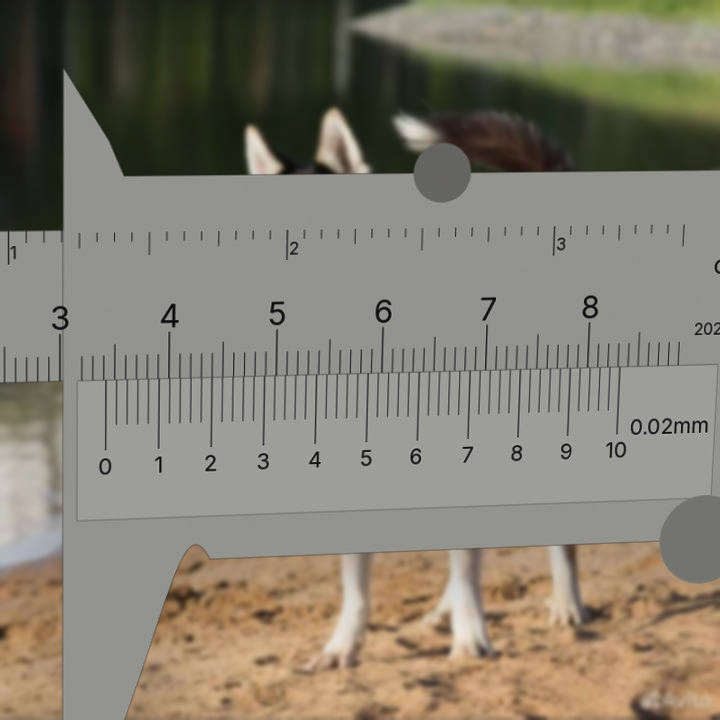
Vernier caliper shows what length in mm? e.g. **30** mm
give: **34.2** mm
